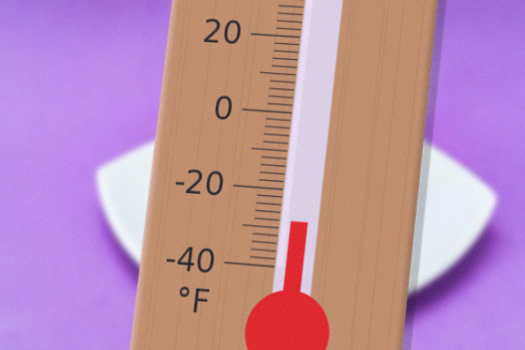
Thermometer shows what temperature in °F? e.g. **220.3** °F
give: **-28** °F
